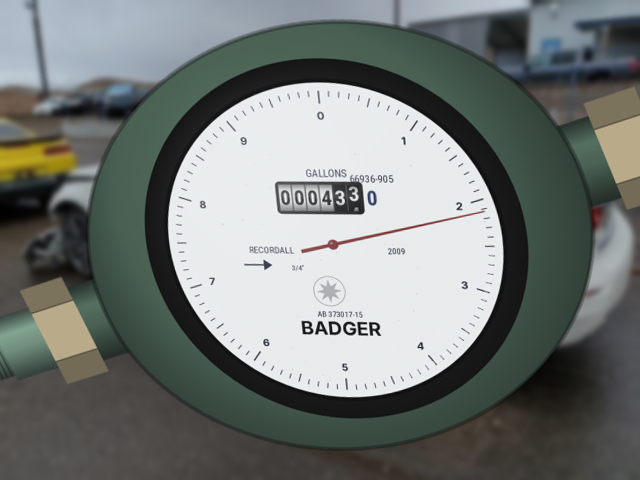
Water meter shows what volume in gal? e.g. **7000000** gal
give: **4332.1** gal
